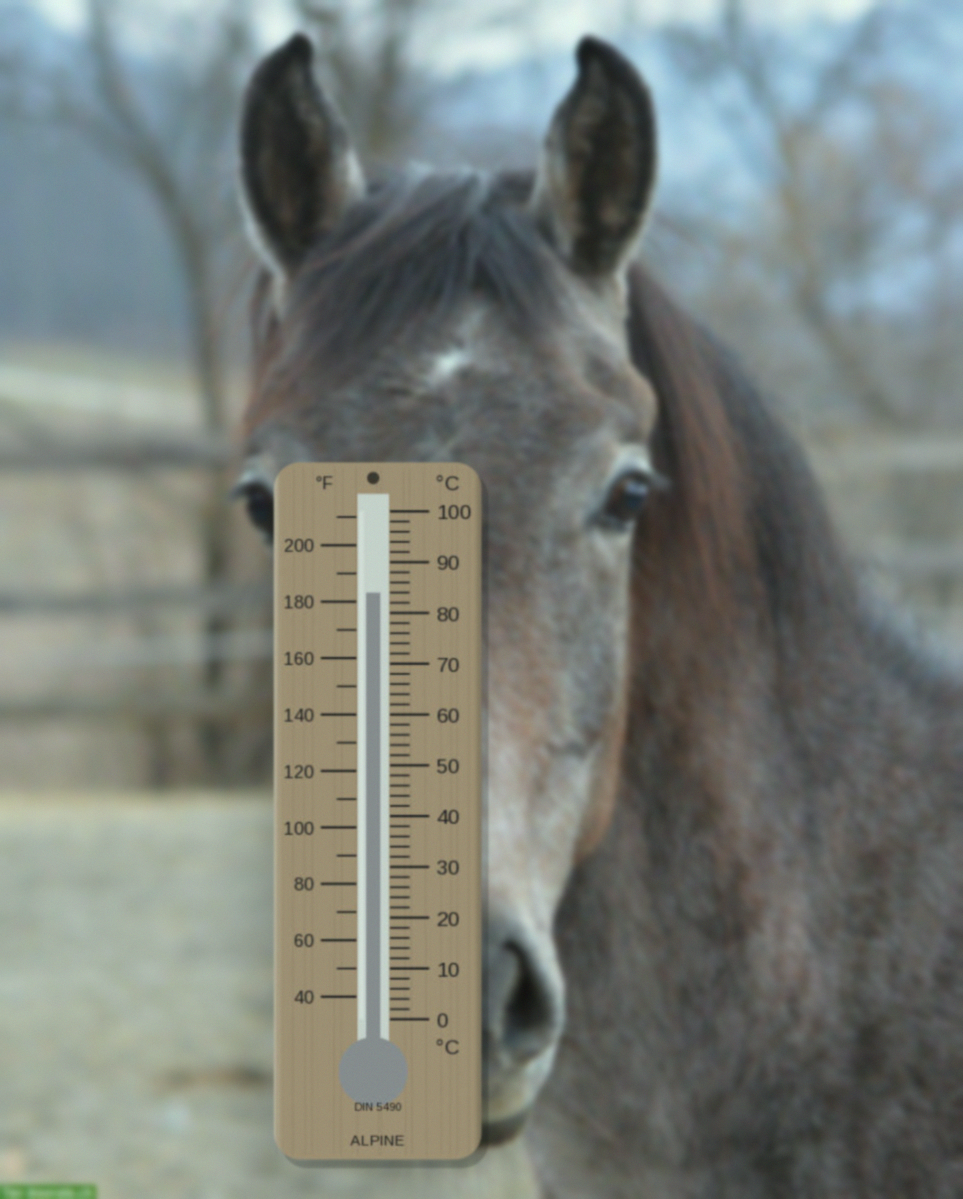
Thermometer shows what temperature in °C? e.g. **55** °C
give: **84** °C
